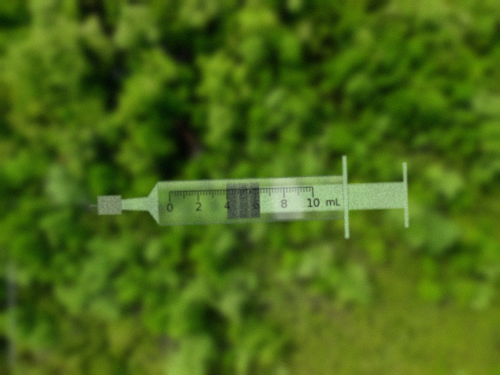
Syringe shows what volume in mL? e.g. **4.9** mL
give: **4** mL
